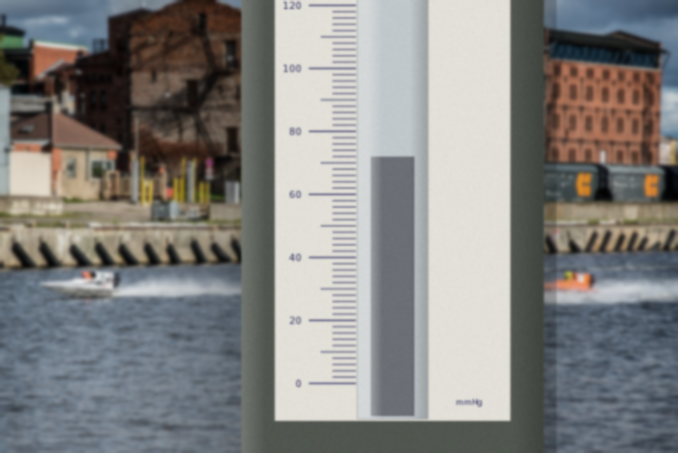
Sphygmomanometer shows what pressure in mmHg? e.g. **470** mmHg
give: **72** mmHg
